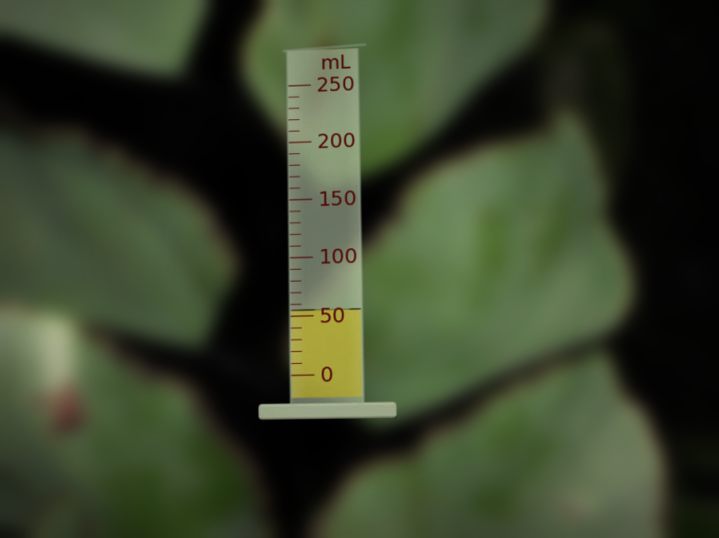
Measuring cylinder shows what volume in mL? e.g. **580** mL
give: **55** mL
